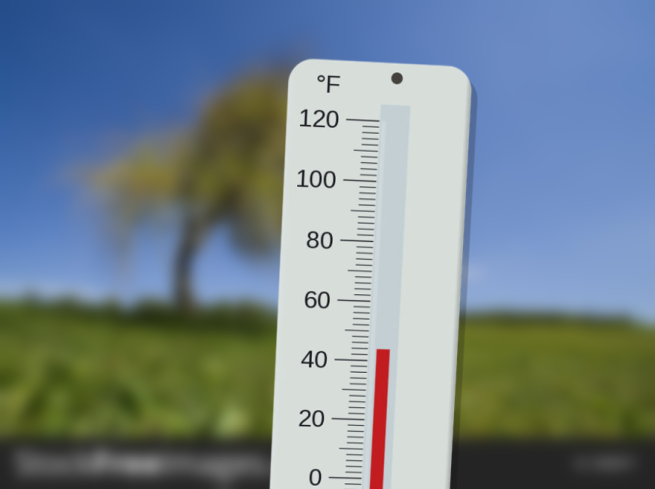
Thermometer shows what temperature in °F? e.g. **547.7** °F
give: **44** °F
